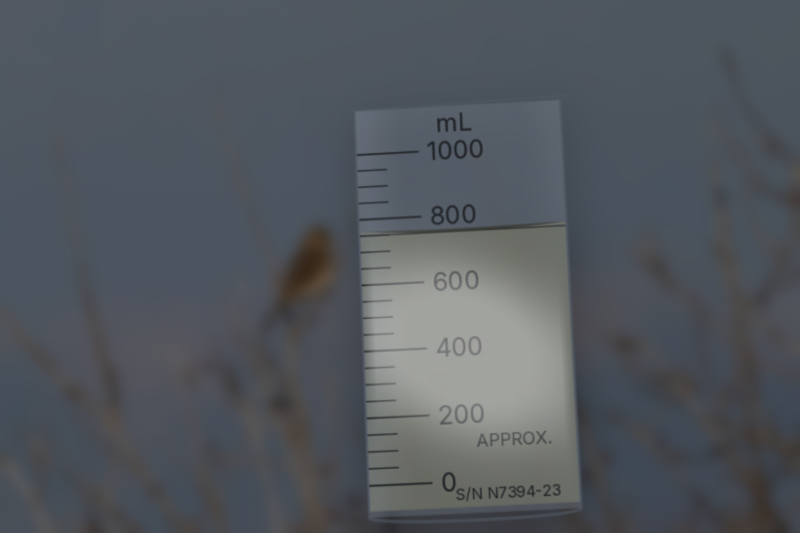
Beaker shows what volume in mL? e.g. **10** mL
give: **750** mL
